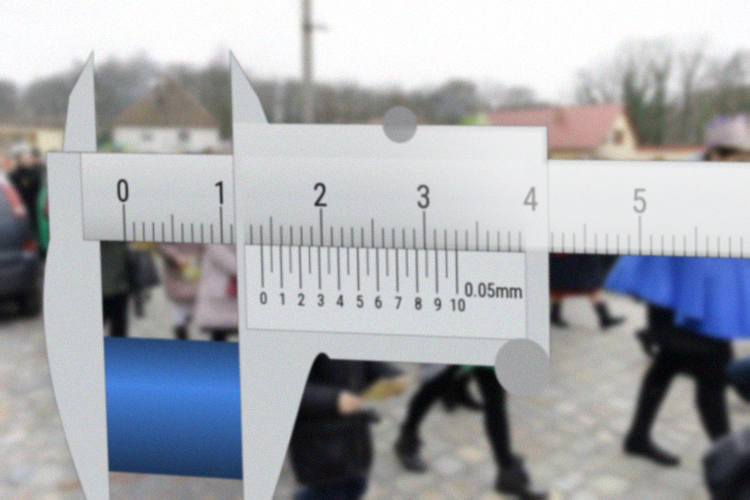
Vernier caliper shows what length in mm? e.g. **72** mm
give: **14.0** mm
